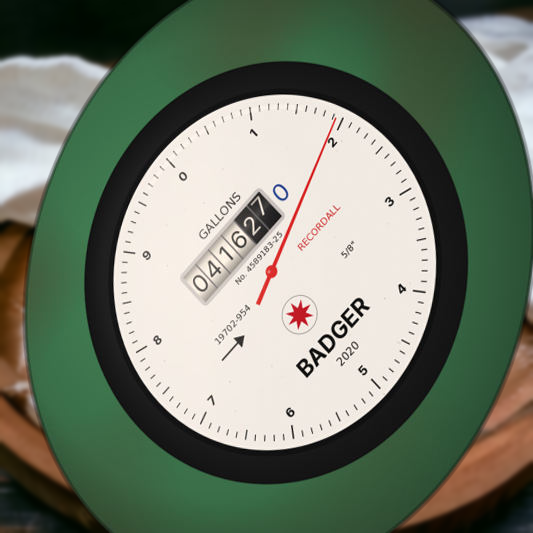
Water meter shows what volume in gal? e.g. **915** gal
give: **416271.9** gal
